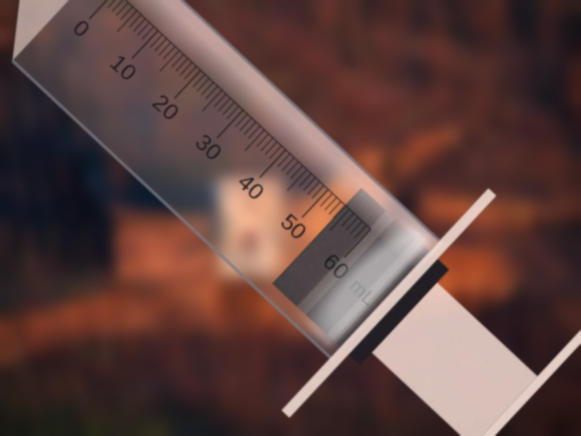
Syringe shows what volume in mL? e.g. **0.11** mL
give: **54** mL
